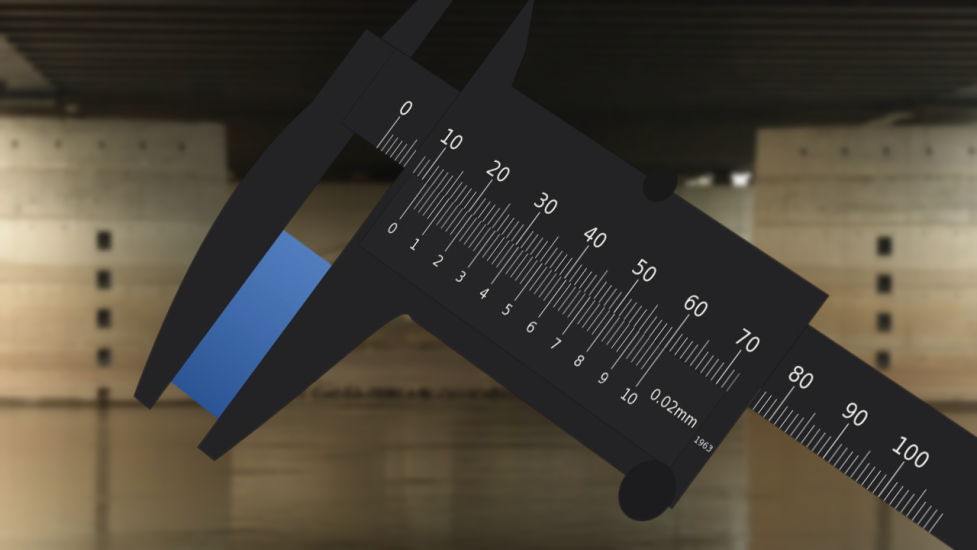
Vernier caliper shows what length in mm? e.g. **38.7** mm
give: **11.0** mm
